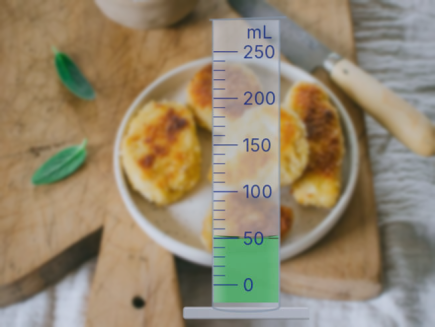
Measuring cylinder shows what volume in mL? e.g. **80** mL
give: **50** mL
